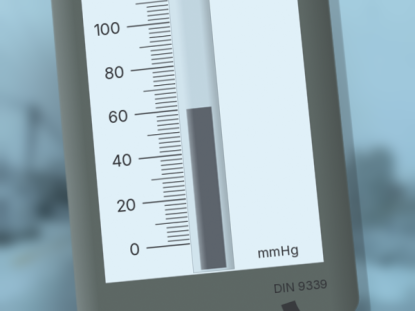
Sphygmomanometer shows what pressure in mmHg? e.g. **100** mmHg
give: **60** mmHg
